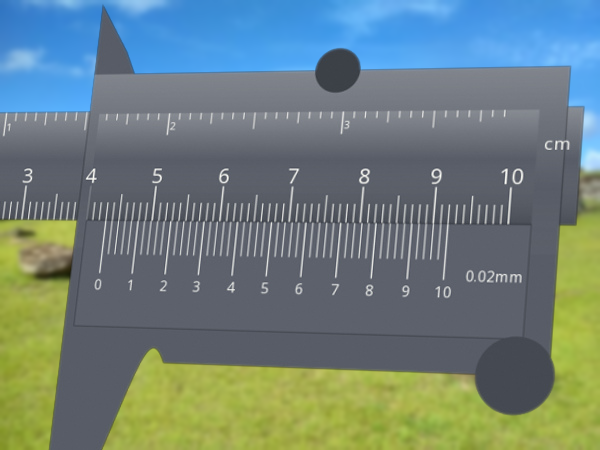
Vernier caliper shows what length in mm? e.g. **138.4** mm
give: **43.0** mm
